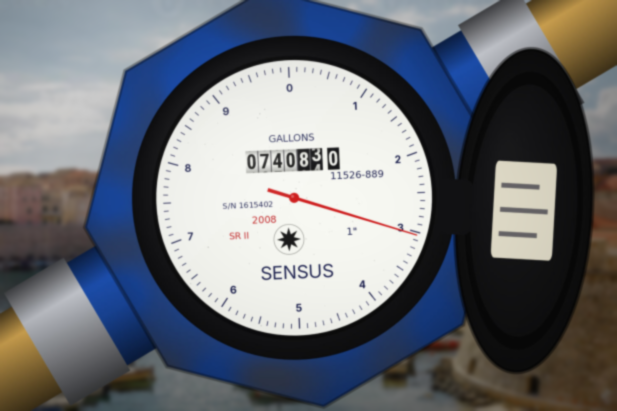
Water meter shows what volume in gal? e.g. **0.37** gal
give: **740833.0** gal
